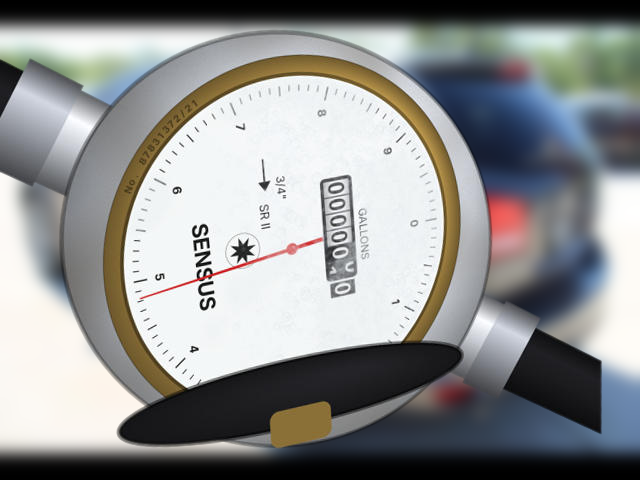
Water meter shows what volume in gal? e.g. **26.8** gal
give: **4.8** gal
